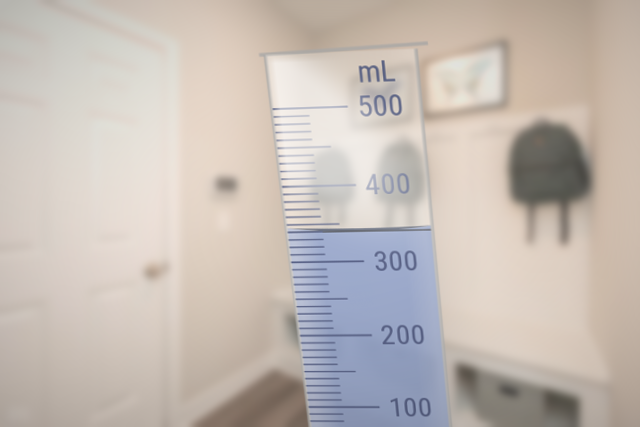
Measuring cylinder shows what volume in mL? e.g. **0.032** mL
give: **340** mL
